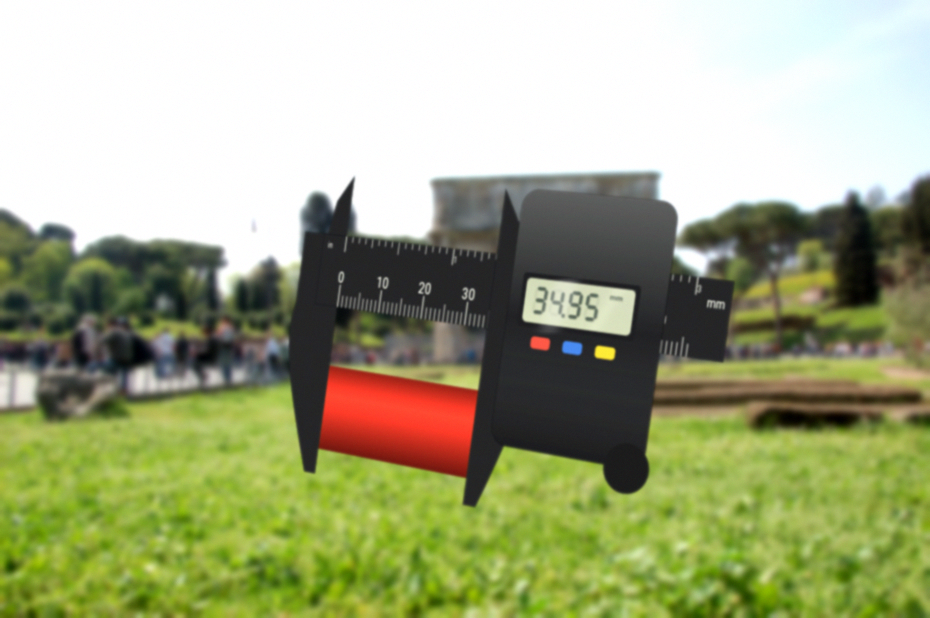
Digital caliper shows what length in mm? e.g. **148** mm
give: **34.95** mm
